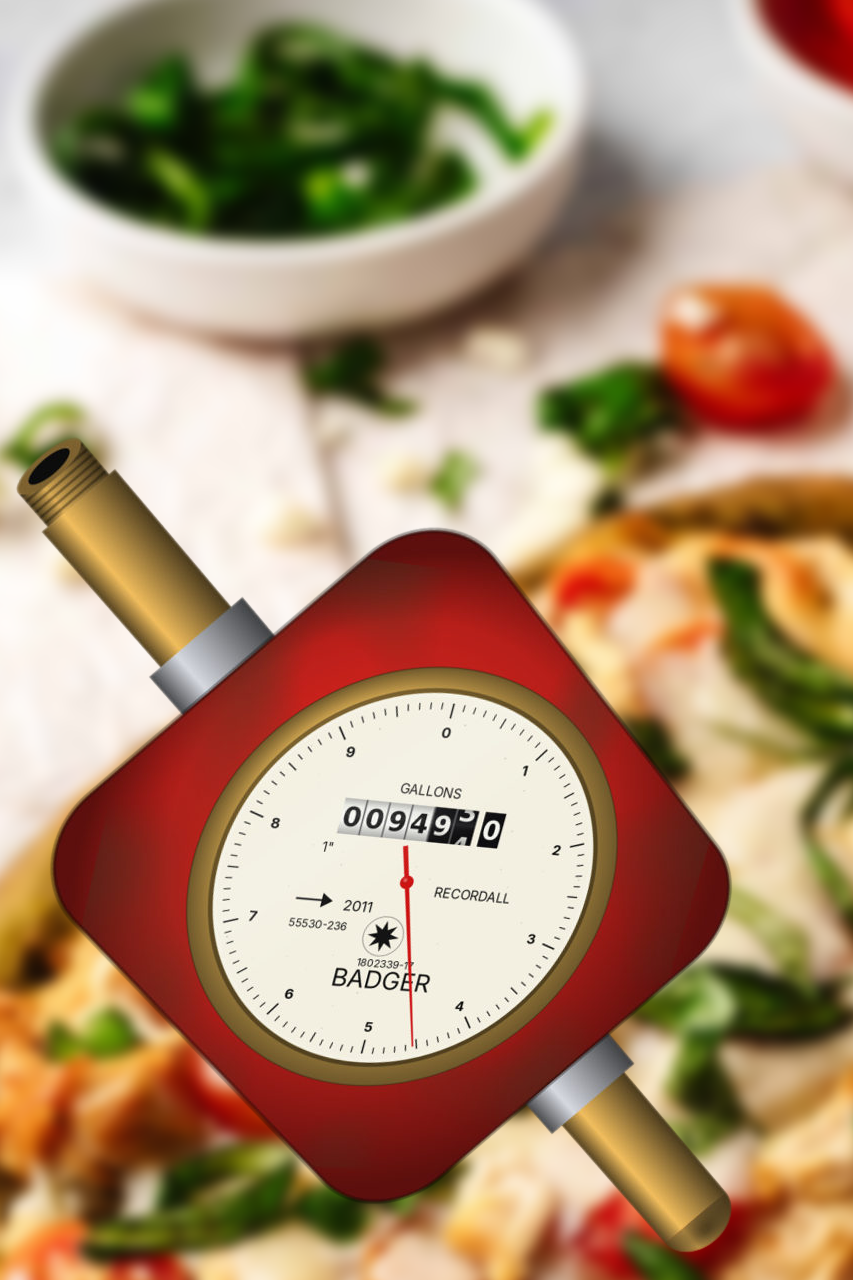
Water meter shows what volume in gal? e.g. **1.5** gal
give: **94934.5** gal
